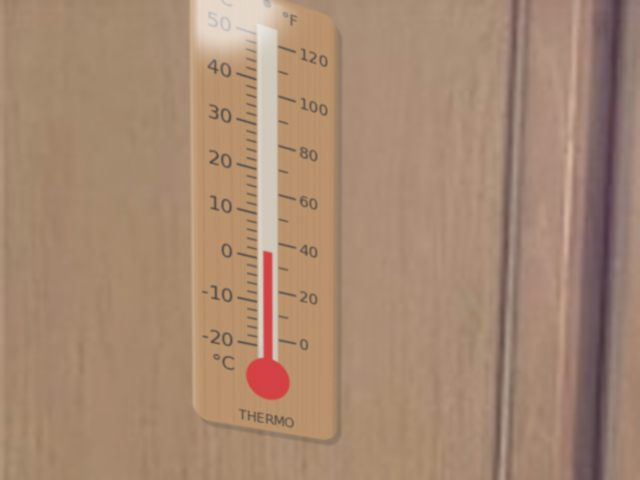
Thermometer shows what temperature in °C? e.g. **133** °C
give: **2** °C
